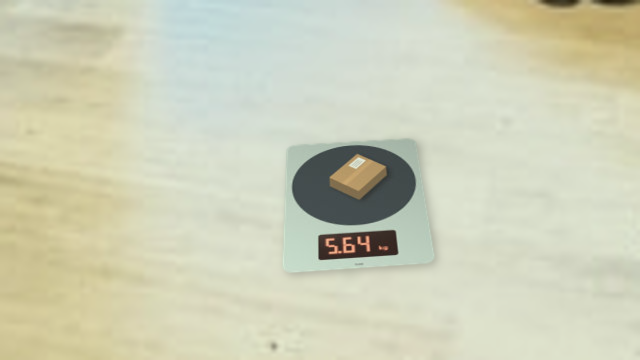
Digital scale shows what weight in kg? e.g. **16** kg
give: **5.64** kg
